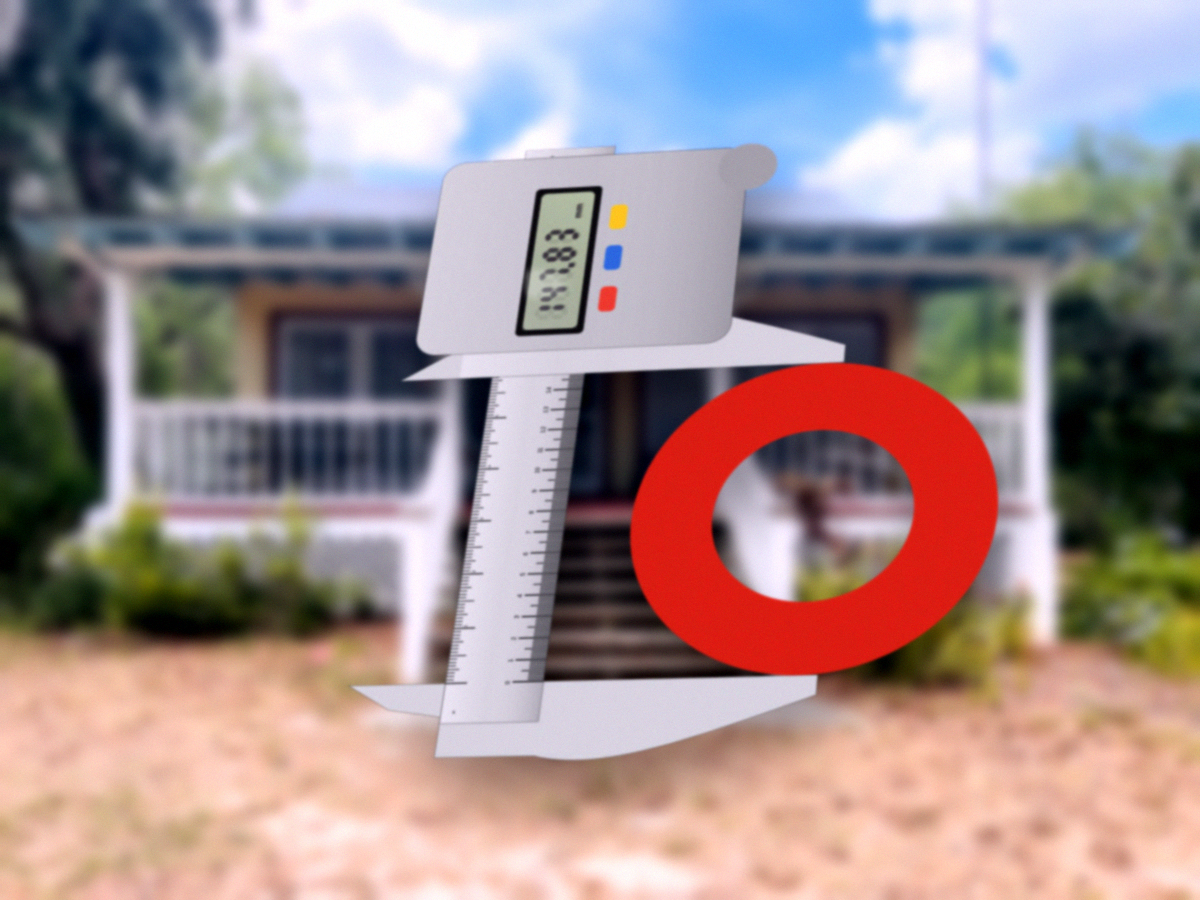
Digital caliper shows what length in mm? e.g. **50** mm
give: **147.83** mm
